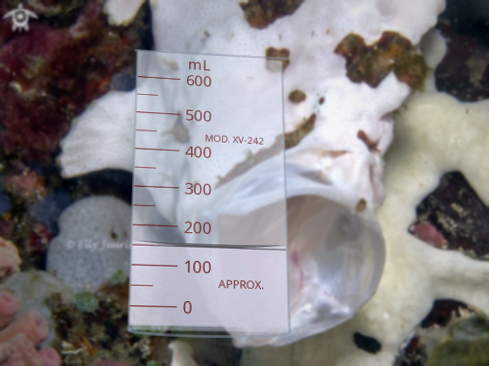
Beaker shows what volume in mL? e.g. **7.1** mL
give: **150** mL
